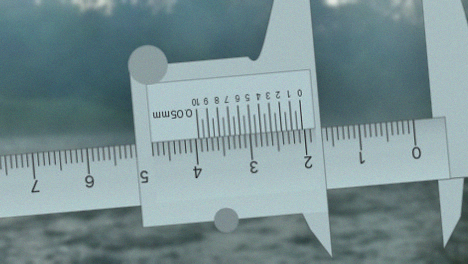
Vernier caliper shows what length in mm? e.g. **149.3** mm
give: **20.4** mm
